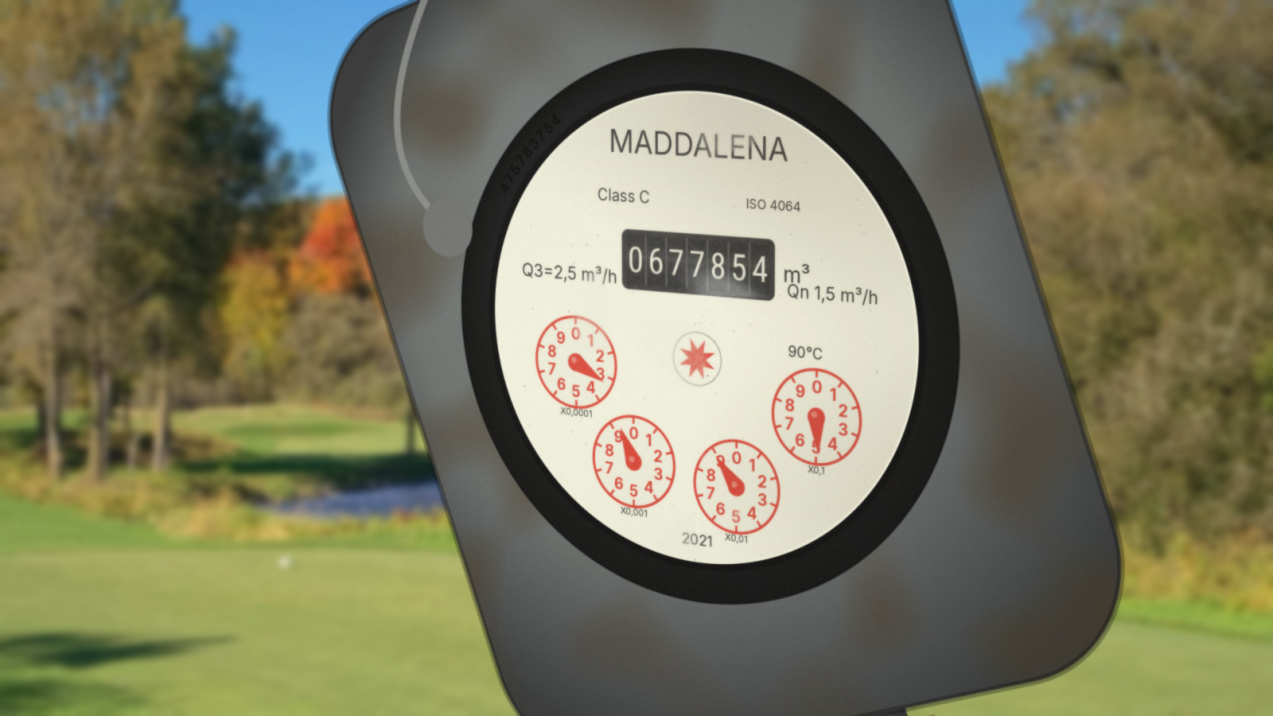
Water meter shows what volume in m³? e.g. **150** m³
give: **677854.4893** m³
